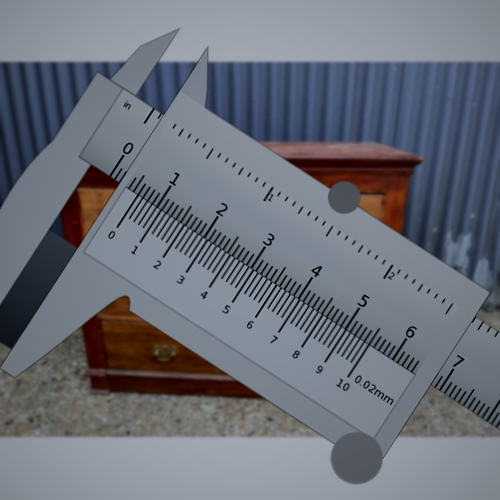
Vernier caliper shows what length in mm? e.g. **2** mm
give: **6.0** mm
